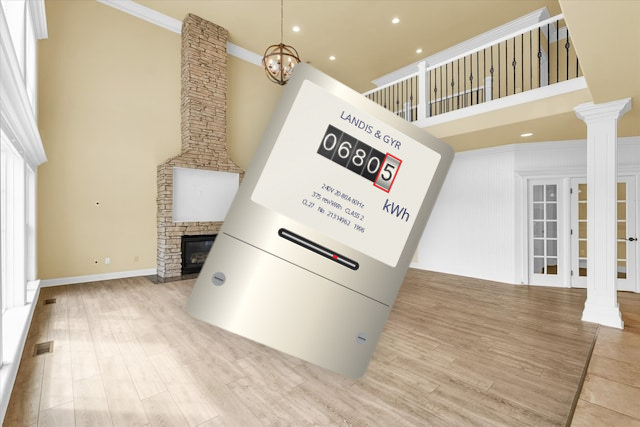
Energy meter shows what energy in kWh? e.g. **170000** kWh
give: **680.5** kWh
